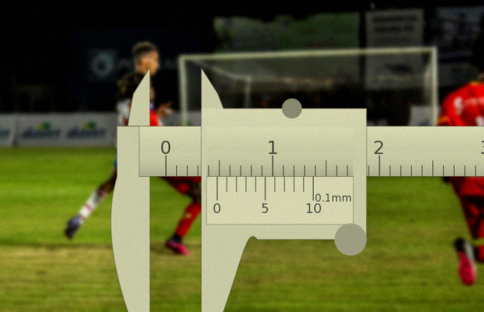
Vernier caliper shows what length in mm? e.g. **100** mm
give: **4.8** mm
